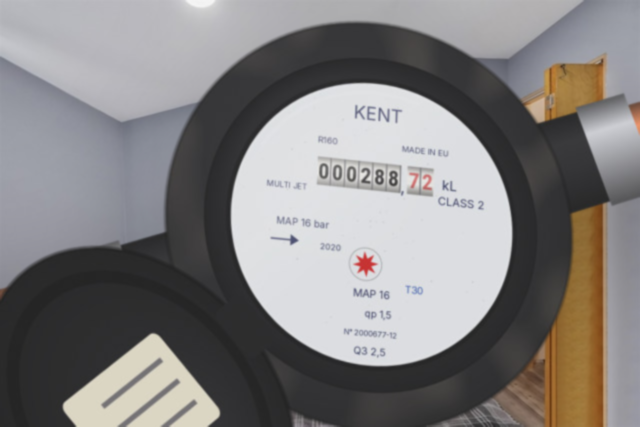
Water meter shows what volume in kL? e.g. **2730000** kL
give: **288.72** kL
